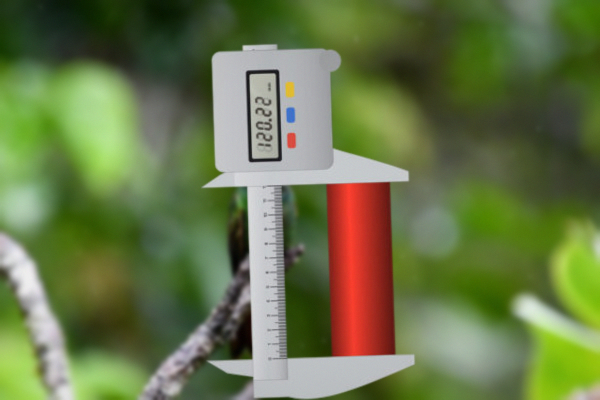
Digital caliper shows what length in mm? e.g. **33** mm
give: **120.22** mm
